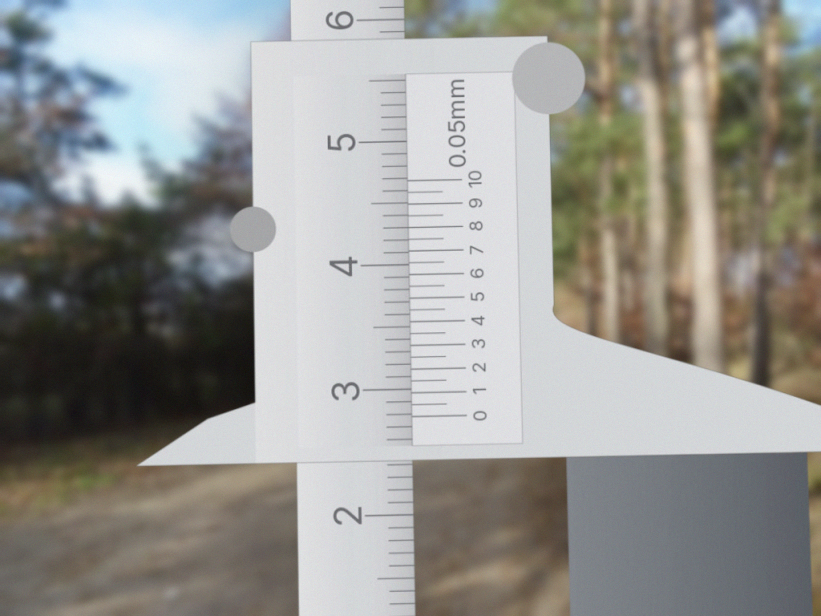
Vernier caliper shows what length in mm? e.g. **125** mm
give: **27.8** mm
